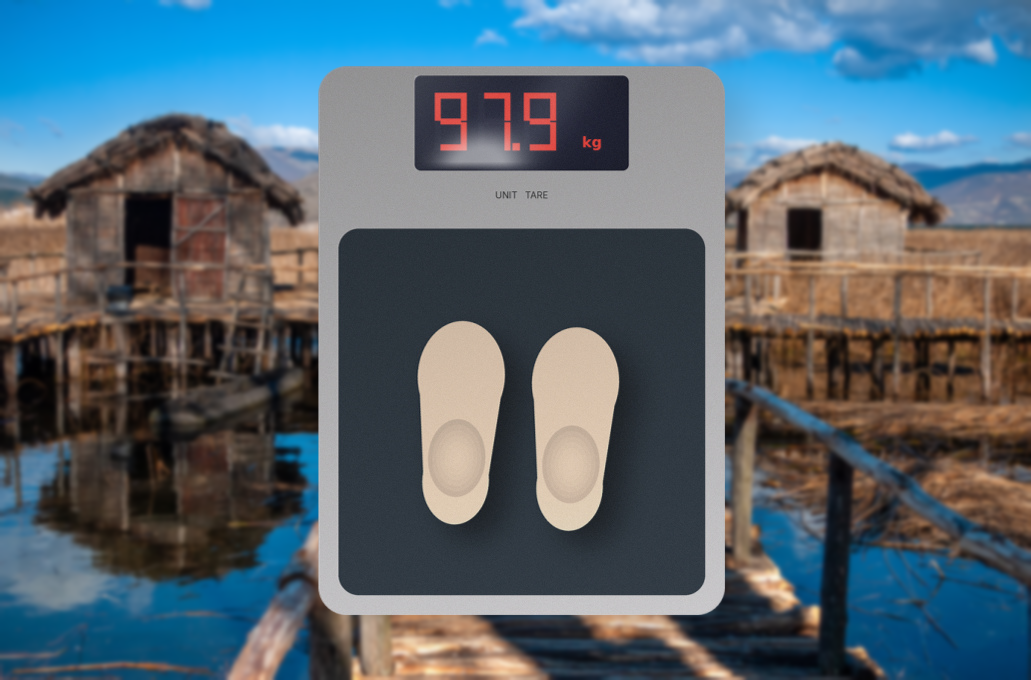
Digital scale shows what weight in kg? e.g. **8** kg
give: **97.9** kg
